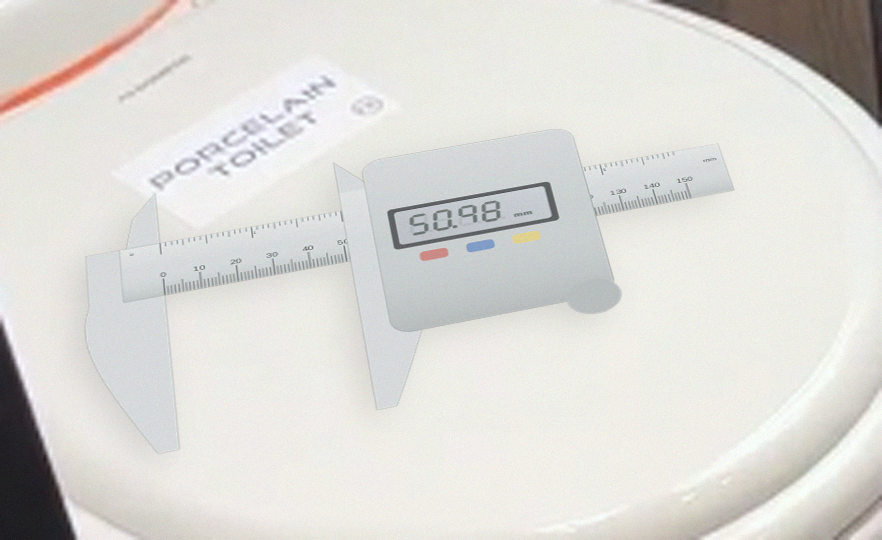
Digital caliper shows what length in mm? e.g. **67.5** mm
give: **50.98** mm
